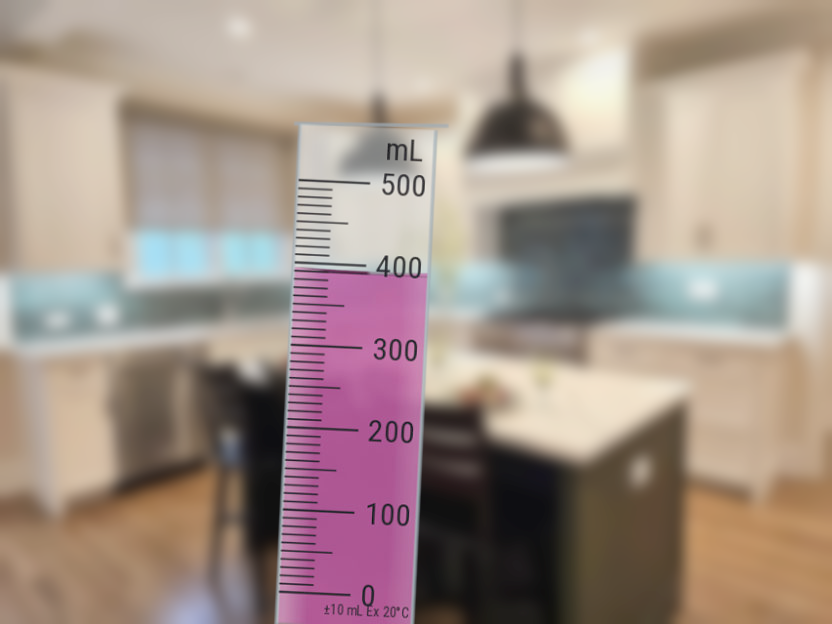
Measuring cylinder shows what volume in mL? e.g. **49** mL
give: **390** mL
